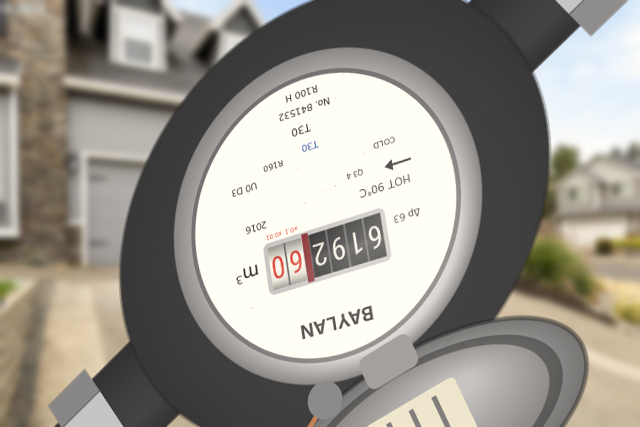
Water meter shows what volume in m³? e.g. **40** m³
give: **6192.60** m³
